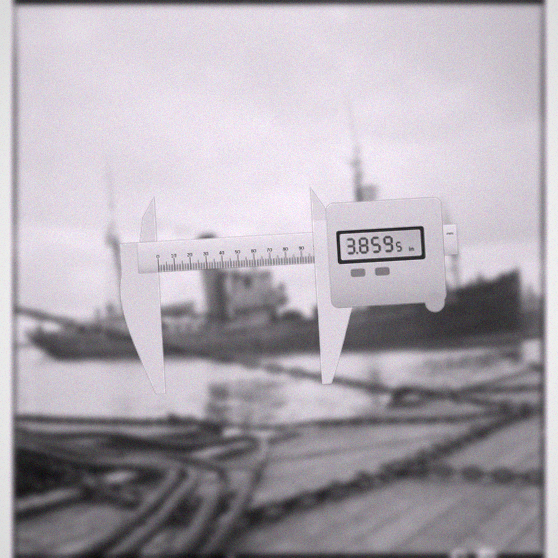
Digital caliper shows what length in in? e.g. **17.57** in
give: **3.8595** in
